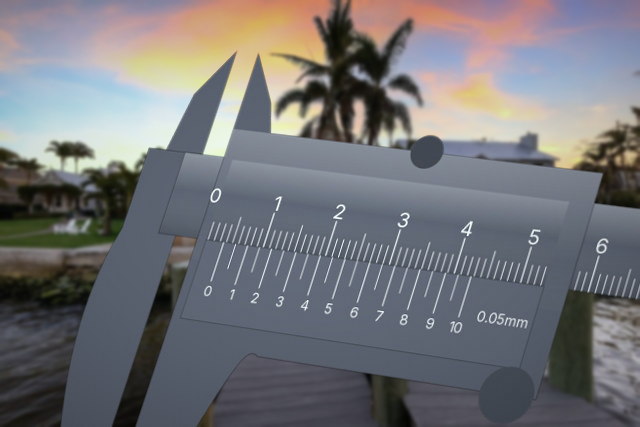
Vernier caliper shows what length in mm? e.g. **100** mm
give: **3.6** mm
